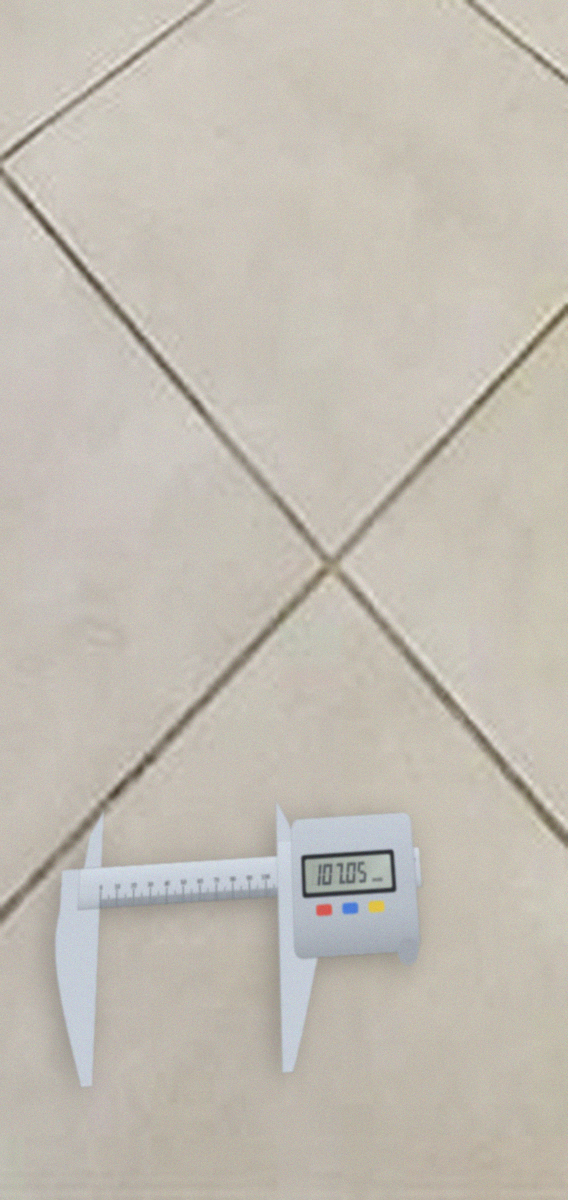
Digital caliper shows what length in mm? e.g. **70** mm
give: **107.05** mm
